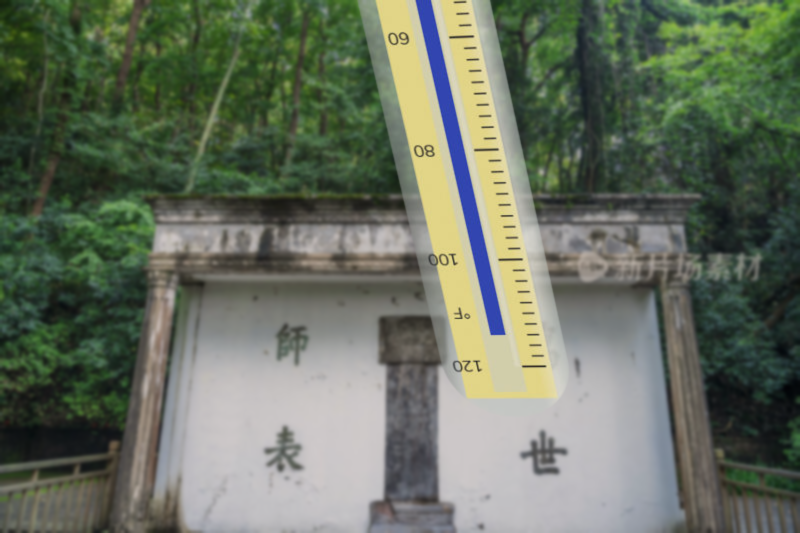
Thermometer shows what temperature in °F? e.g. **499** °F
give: **114** °F
